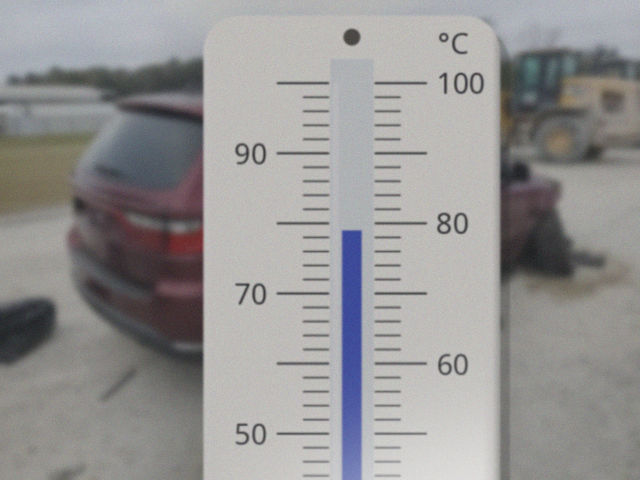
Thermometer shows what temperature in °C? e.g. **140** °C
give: **79** °C
